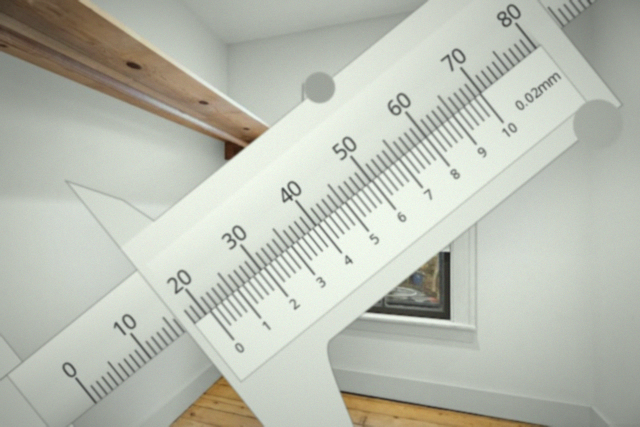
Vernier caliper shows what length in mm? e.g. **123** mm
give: **20.8** mm
